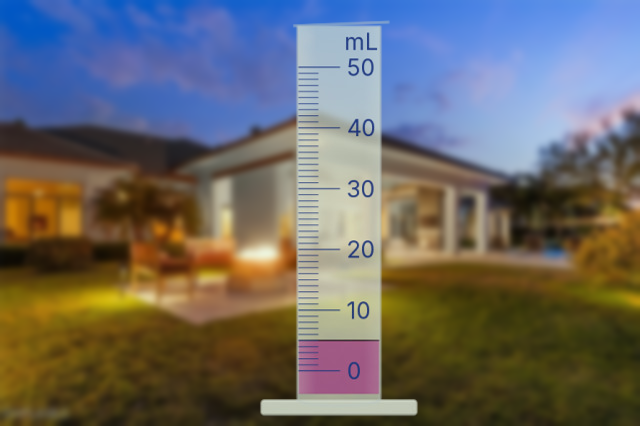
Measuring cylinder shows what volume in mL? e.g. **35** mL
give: **5** mL
